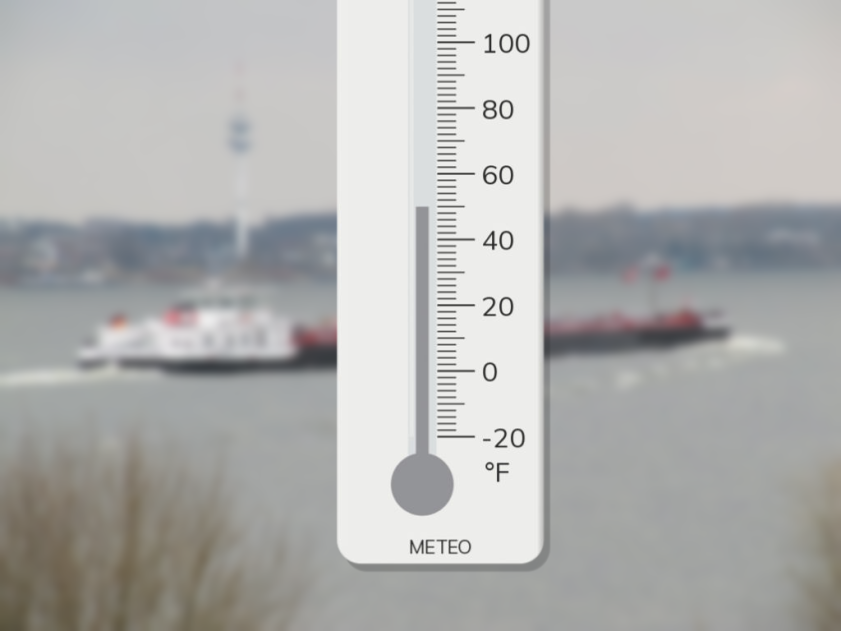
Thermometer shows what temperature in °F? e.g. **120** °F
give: **50** °F
